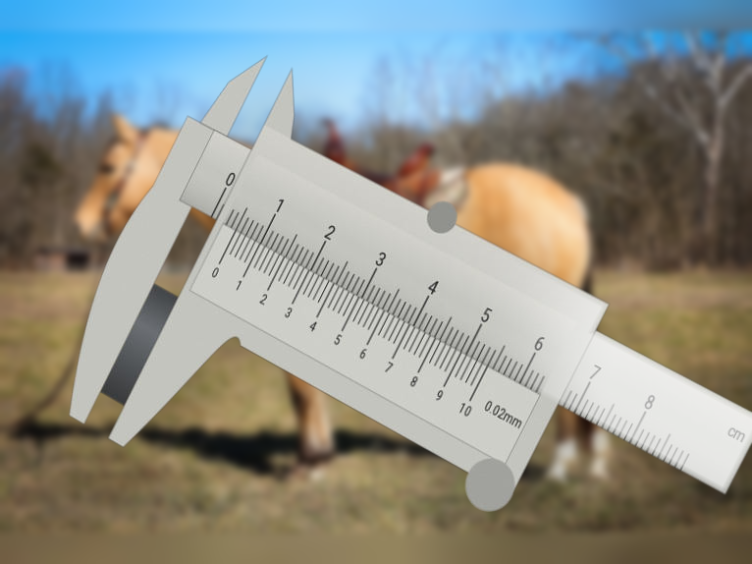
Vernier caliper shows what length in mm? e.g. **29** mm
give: **5.0** mm
